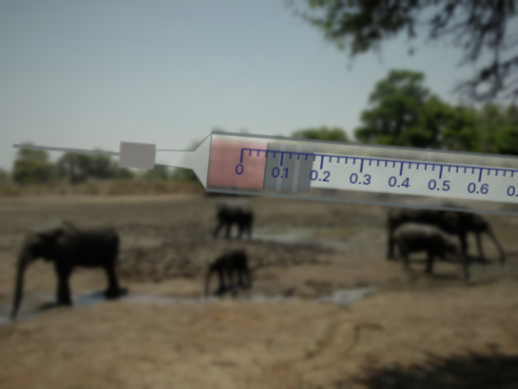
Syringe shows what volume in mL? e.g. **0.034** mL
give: **0.06** mL
